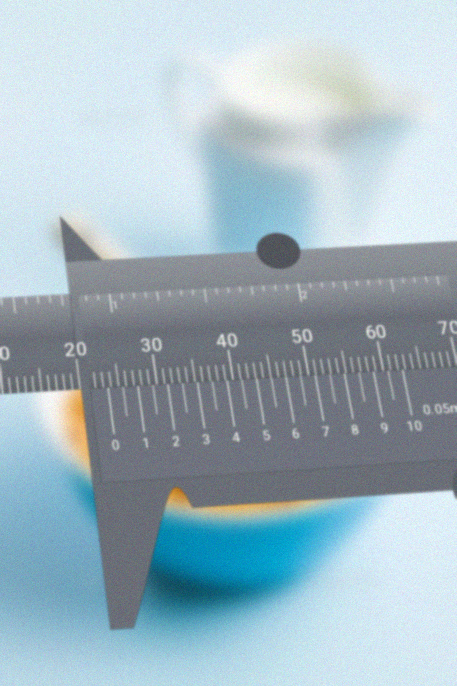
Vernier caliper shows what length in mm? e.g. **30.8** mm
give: **23.6** mm
